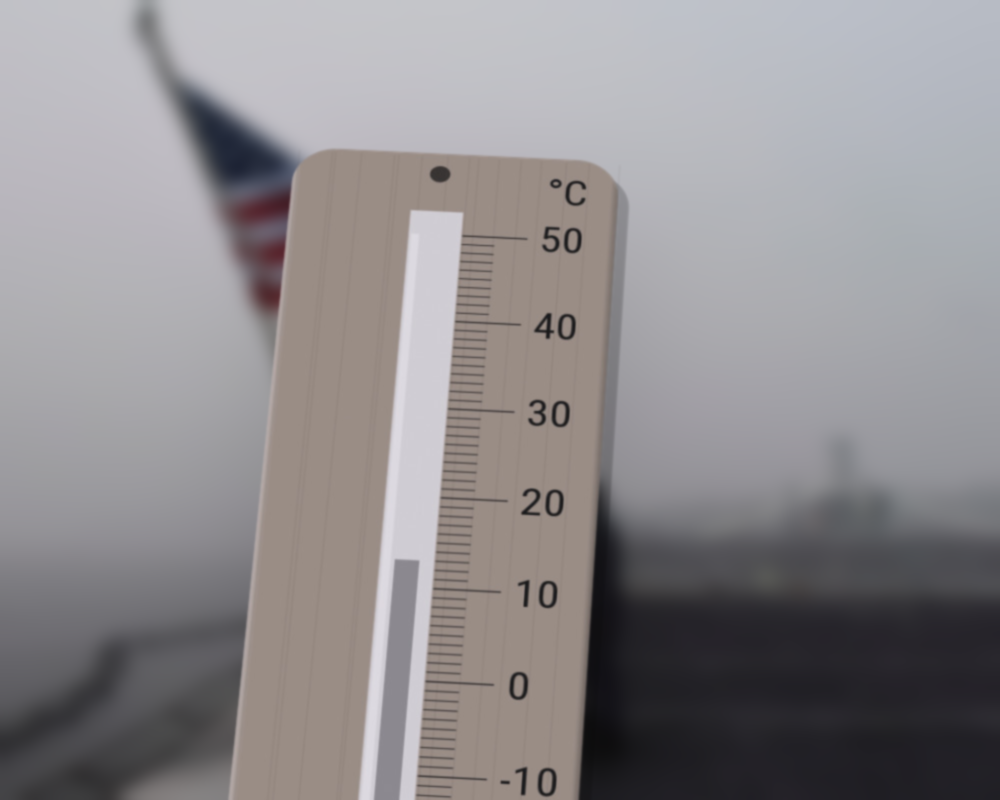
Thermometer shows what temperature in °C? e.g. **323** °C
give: **13** °C
